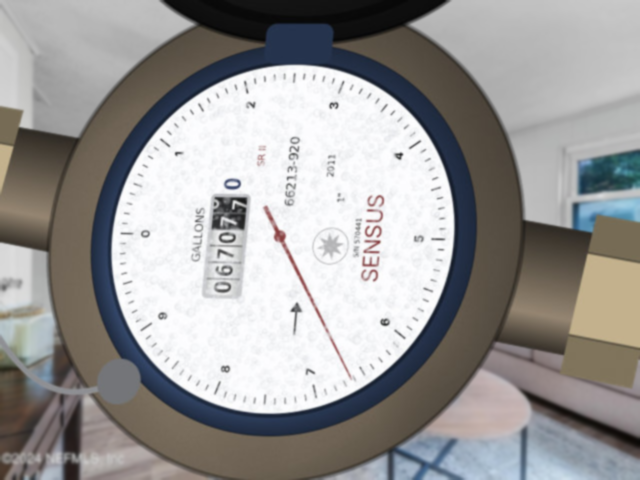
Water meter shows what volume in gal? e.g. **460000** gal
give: **670766.6** gal
